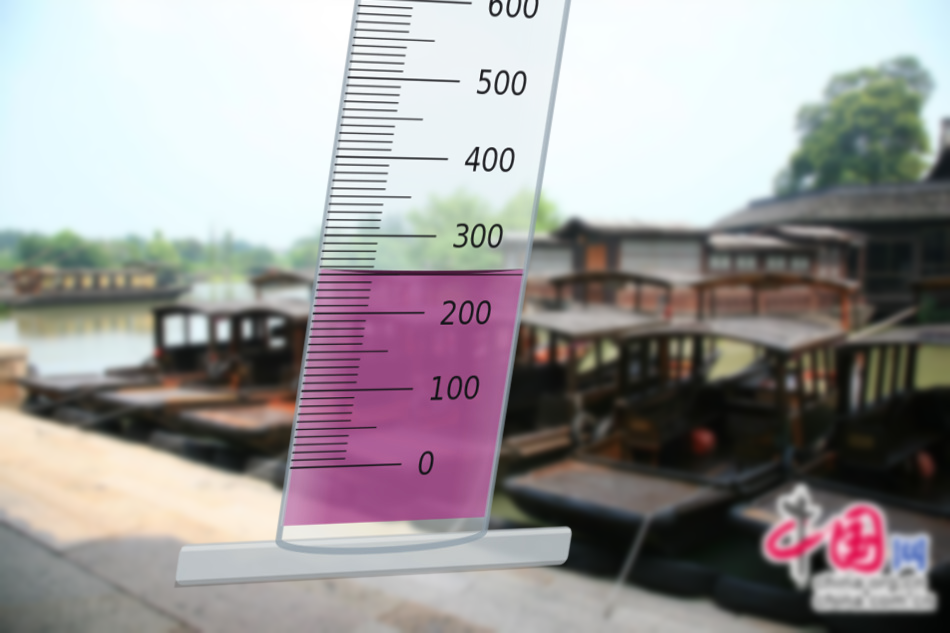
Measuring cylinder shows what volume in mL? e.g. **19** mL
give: **250** mL
